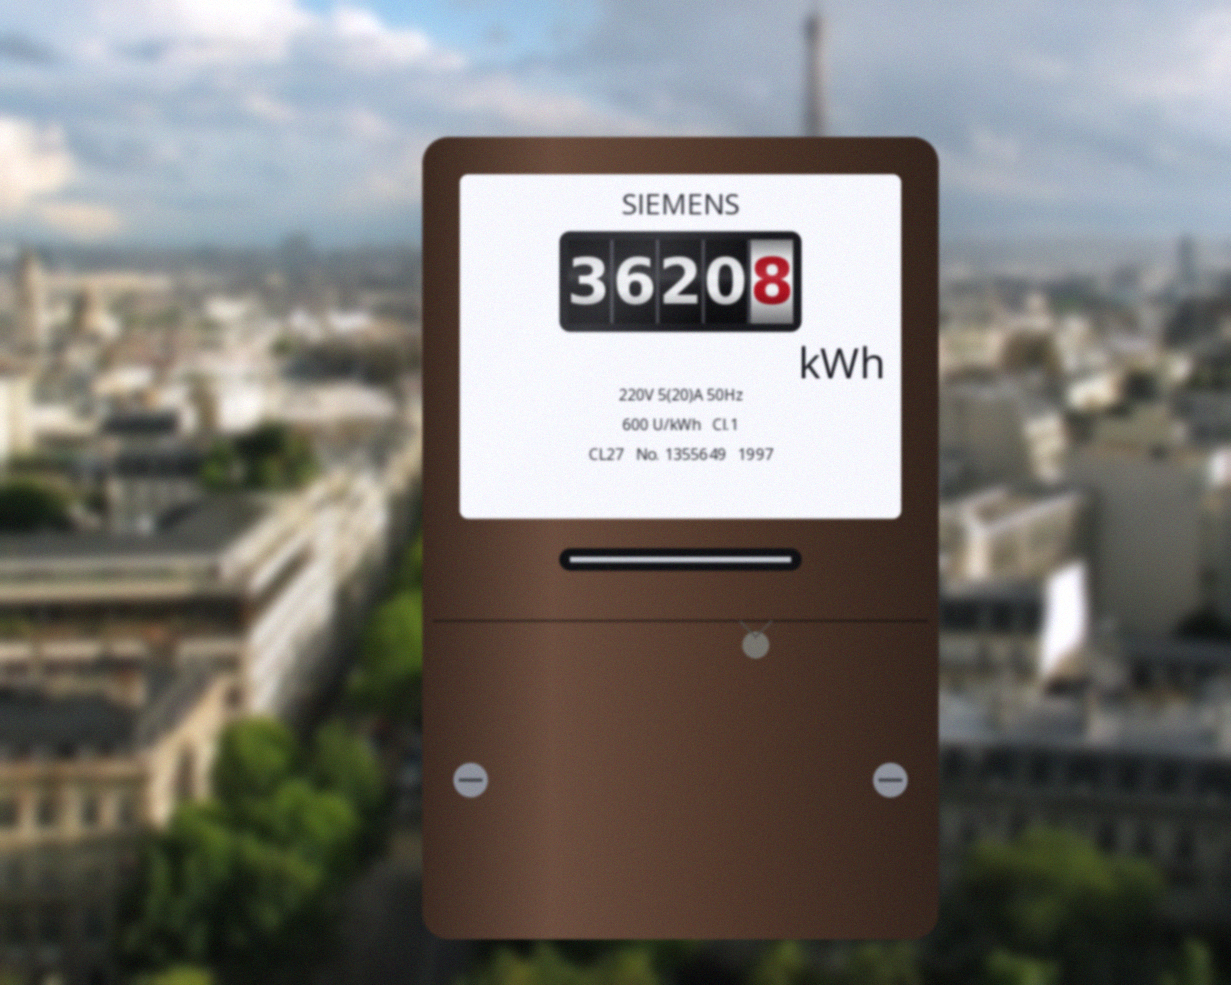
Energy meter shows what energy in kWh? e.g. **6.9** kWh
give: **3620.8** kWh
